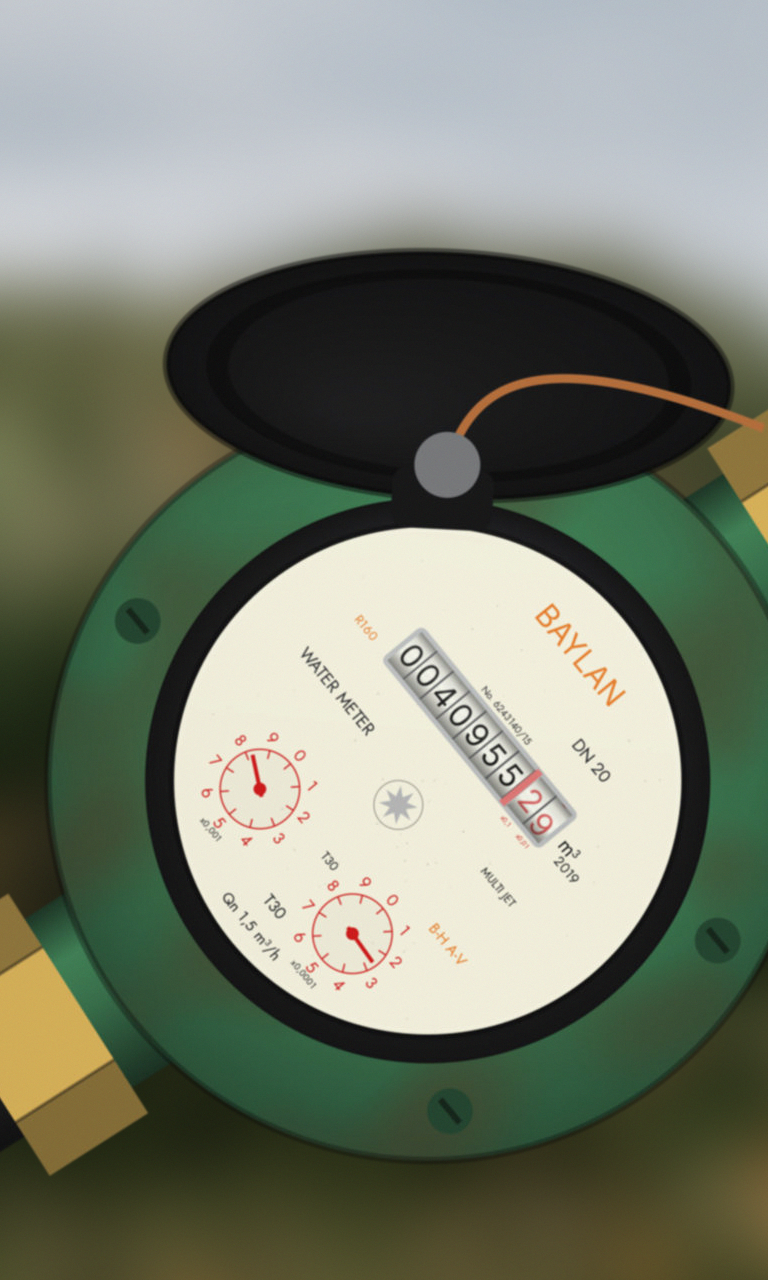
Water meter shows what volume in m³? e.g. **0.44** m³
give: **40955.2882** m³
